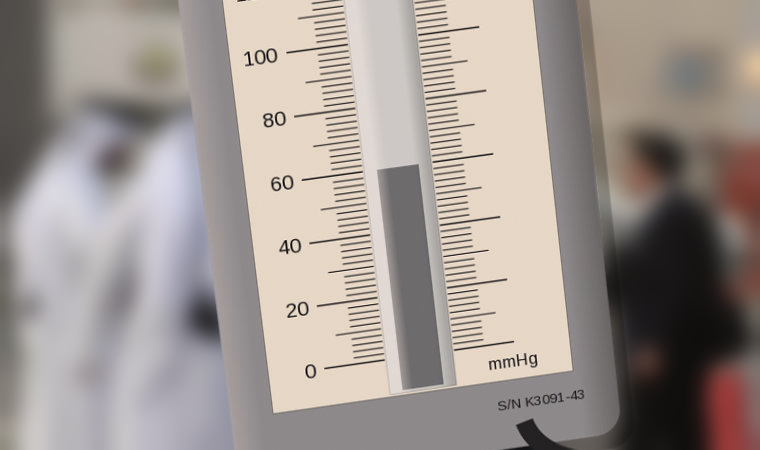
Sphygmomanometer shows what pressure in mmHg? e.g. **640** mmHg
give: **60** mmHg
